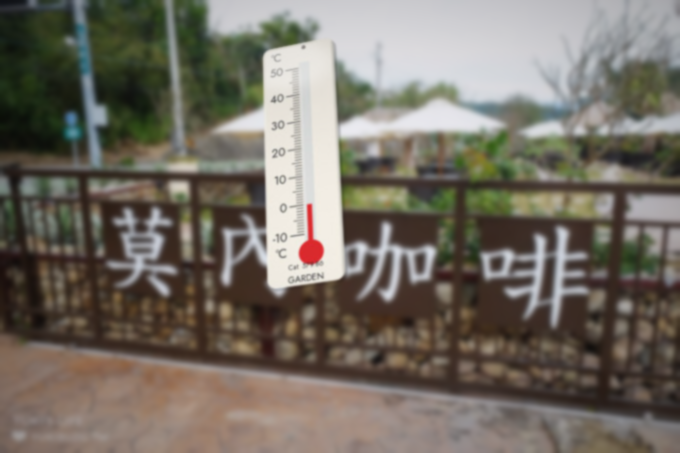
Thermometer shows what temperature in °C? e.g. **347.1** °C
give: **0** °C
